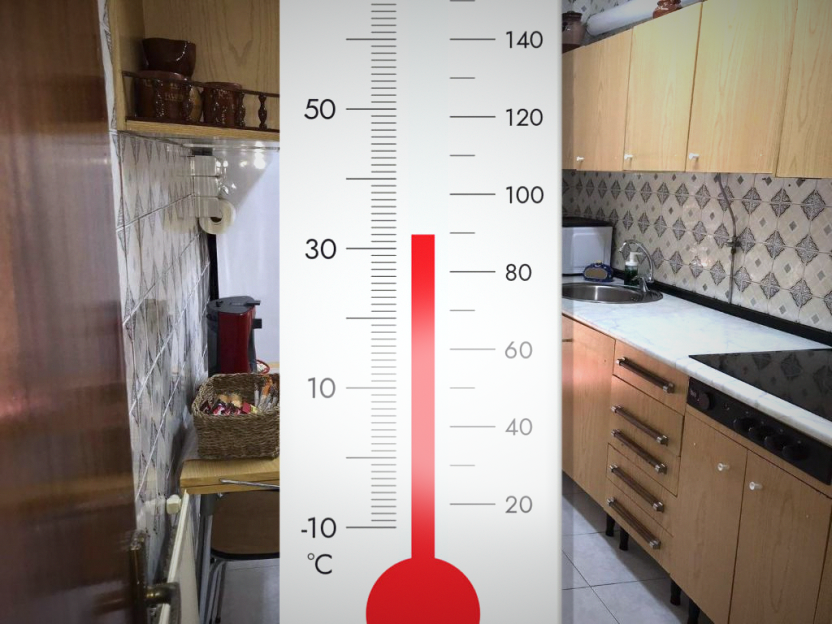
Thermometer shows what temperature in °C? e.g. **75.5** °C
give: **32** °C
